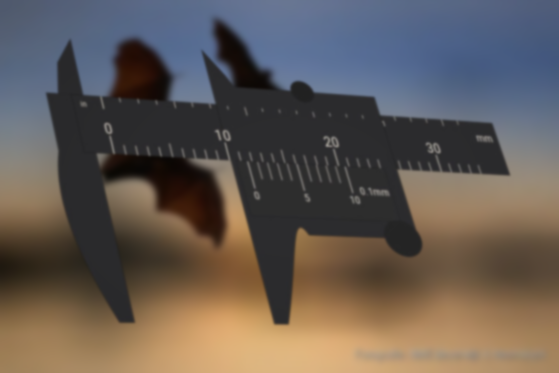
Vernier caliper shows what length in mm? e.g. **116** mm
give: **11.6** mm
